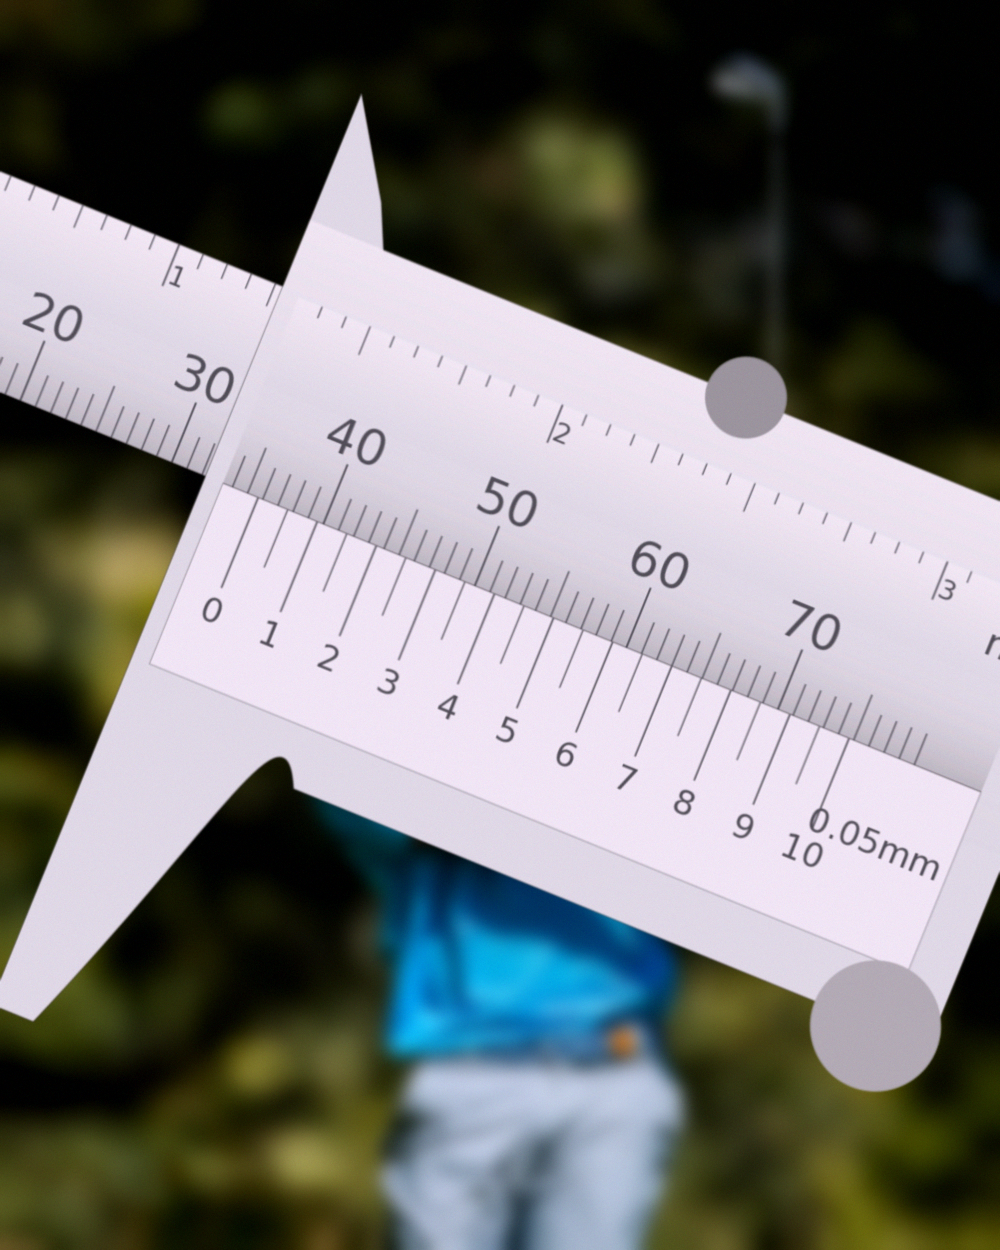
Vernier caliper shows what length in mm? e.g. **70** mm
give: **35.7** mm
